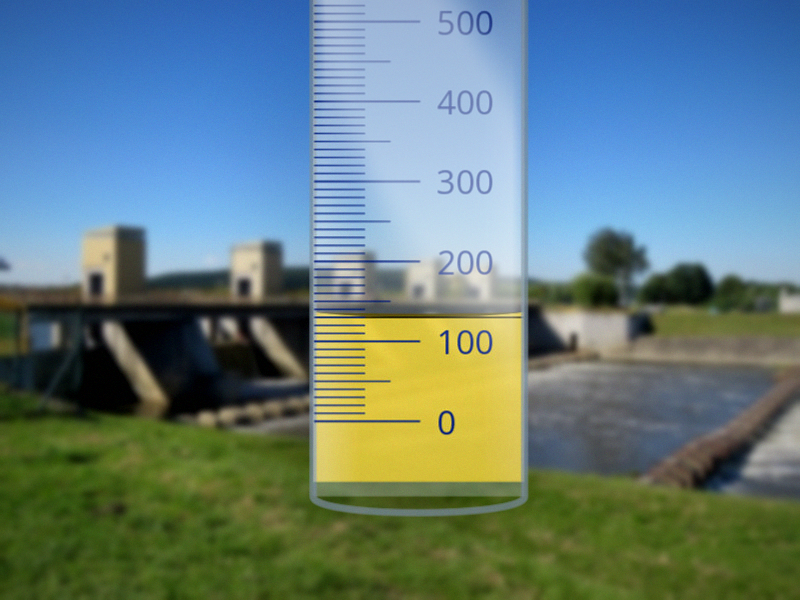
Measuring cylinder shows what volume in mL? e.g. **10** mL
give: **130** mL
